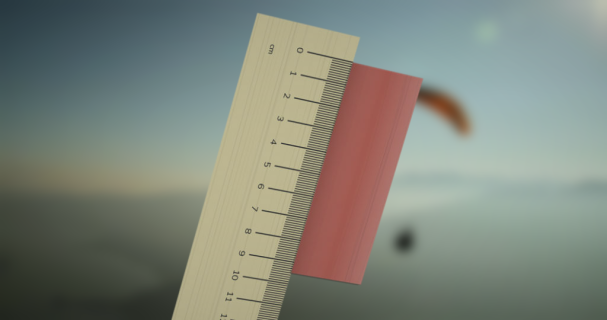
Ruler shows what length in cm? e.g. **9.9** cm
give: **9.5** cm
